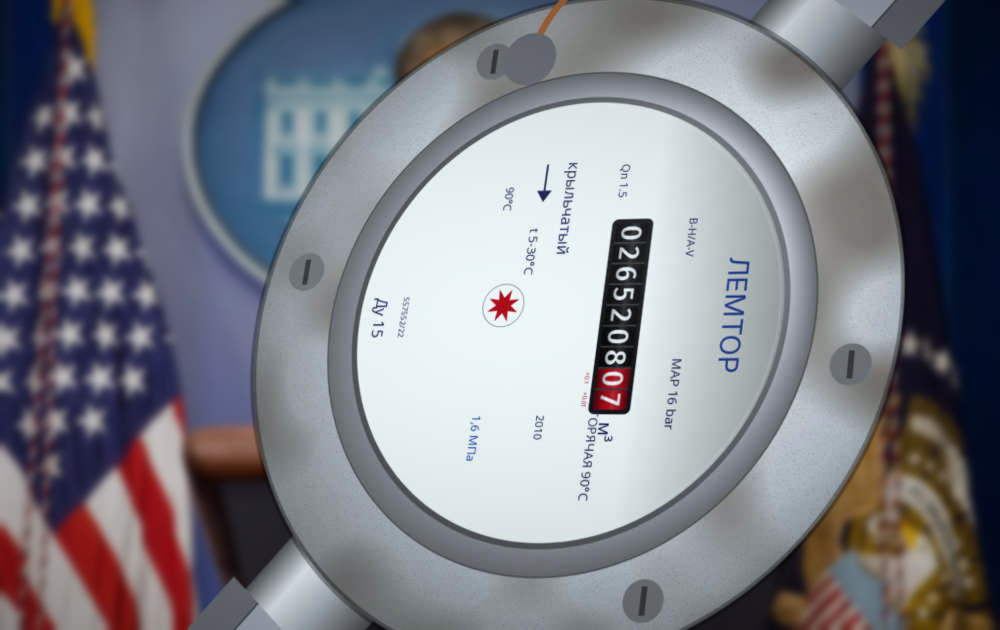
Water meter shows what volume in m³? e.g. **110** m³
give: **265208.07** m³
